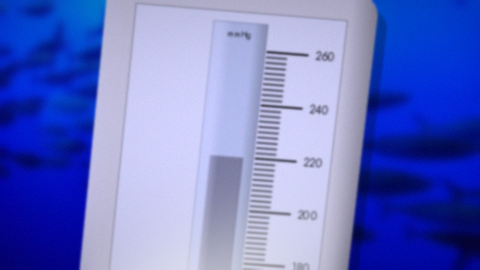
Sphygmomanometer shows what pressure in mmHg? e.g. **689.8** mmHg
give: **220** mmHg
